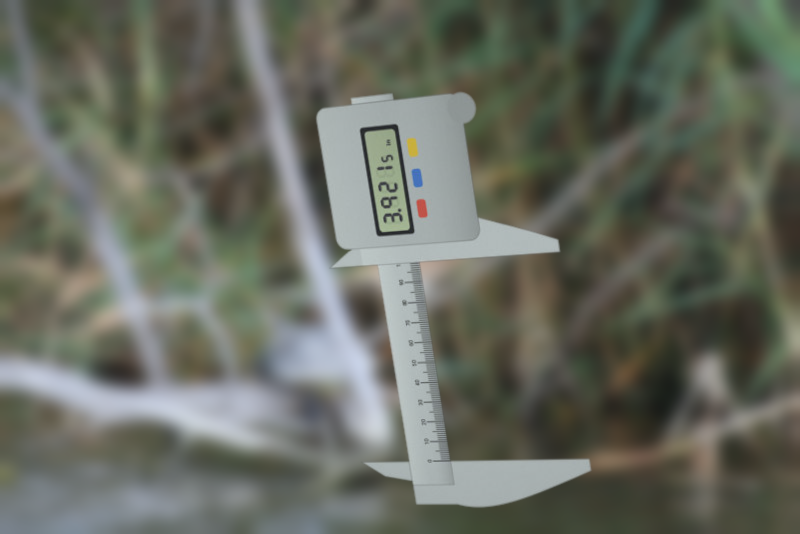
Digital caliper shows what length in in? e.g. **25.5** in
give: **3.9215** in
